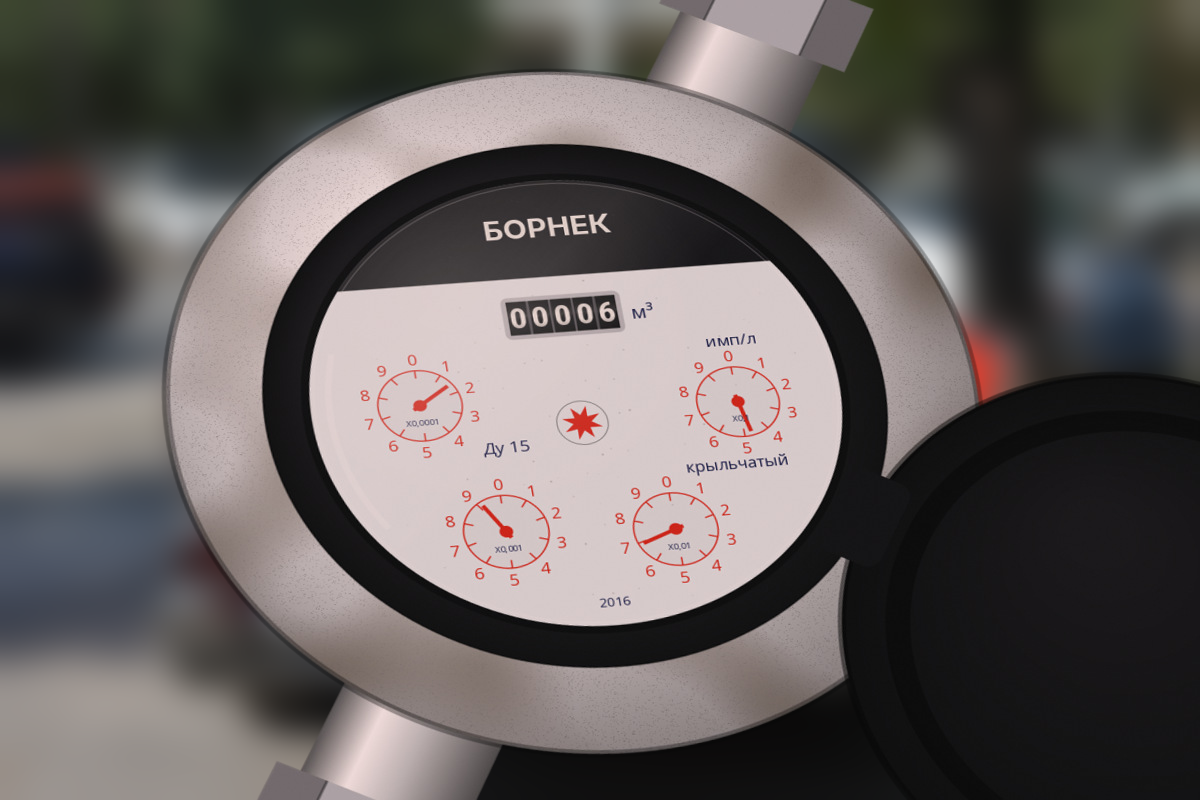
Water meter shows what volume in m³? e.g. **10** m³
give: **6.4691** m³
